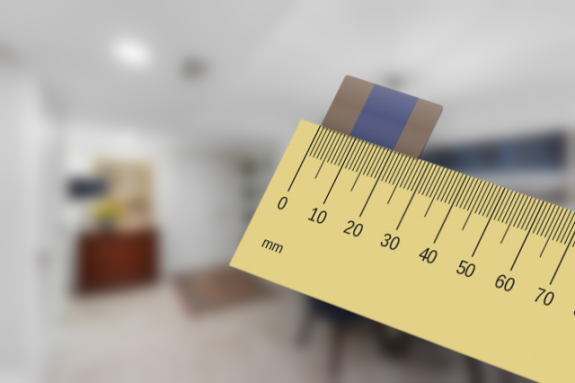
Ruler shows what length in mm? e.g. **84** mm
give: **27** mm
